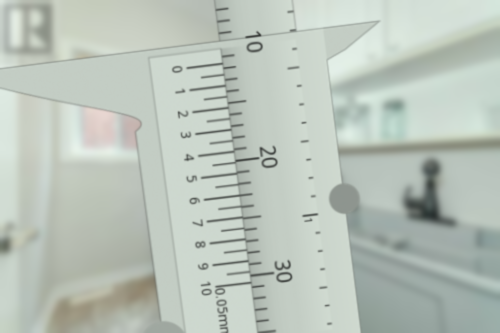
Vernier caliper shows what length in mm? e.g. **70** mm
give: **11.6** mm
